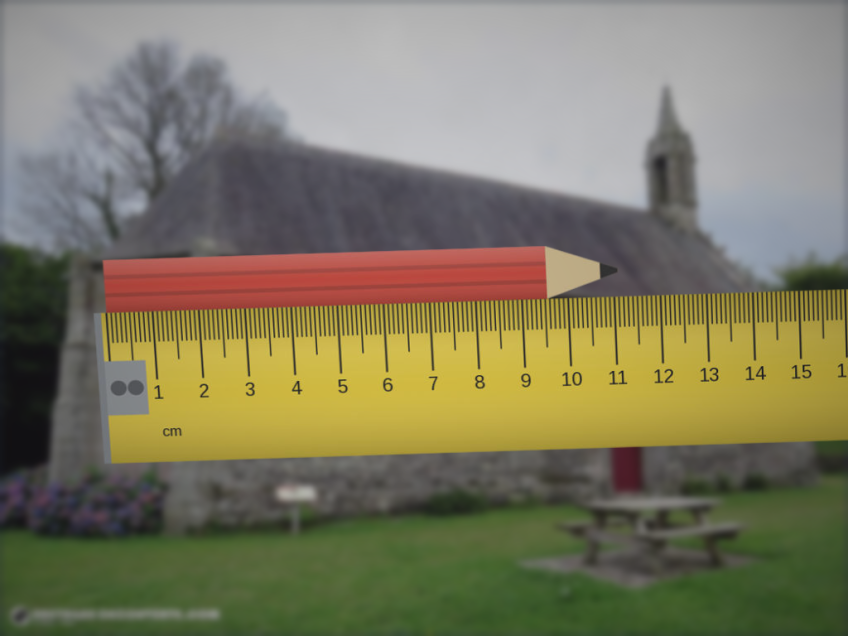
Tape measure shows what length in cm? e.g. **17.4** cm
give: **11.1** cm
